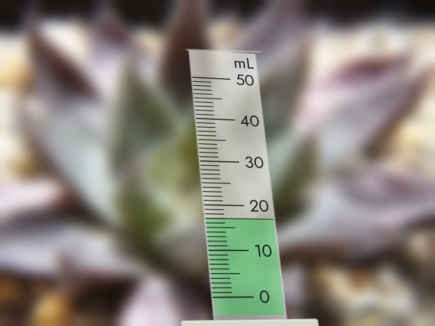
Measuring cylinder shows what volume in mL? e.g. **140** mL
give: **17** mL
